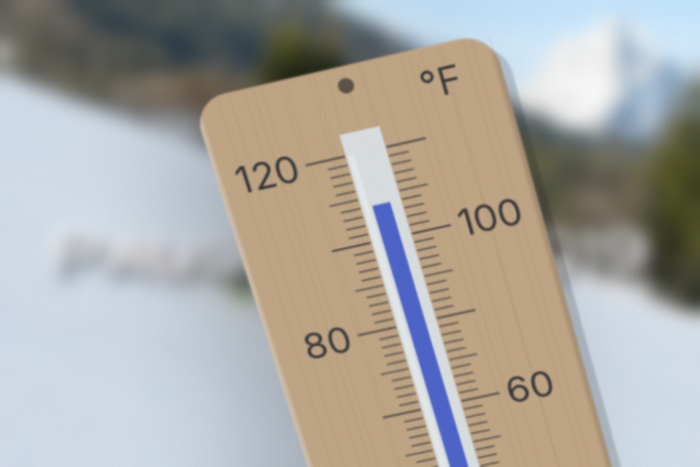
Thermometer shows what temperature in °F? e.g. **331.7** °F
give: **108** °F
